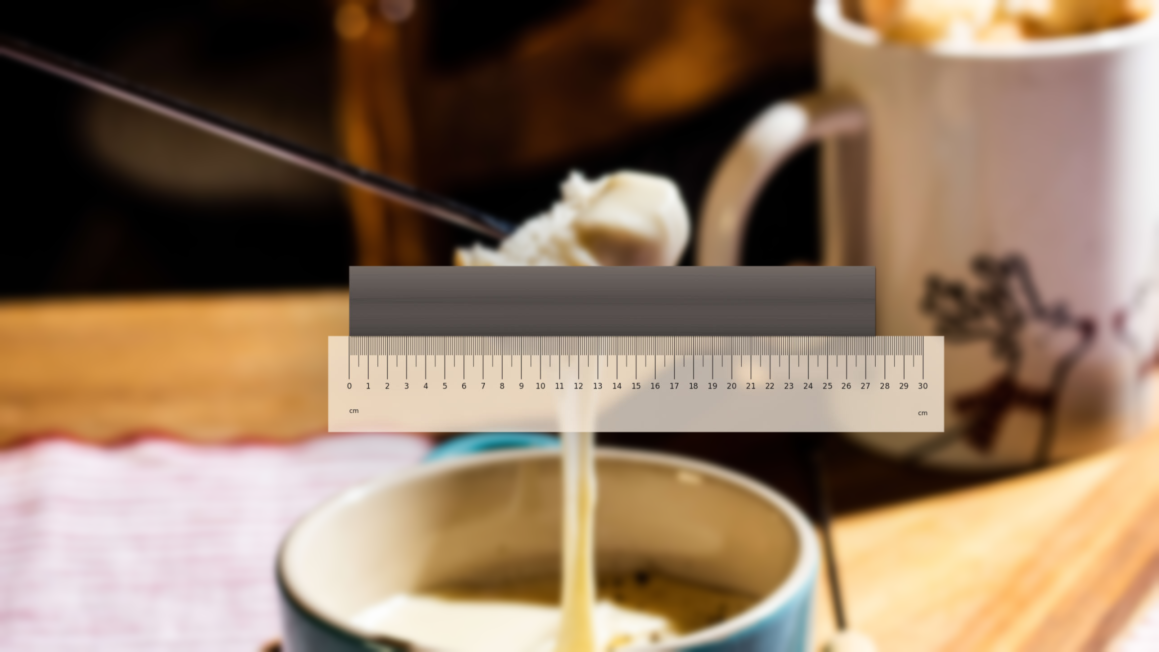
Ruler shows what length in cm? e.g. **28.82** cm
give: **27.5** cm
